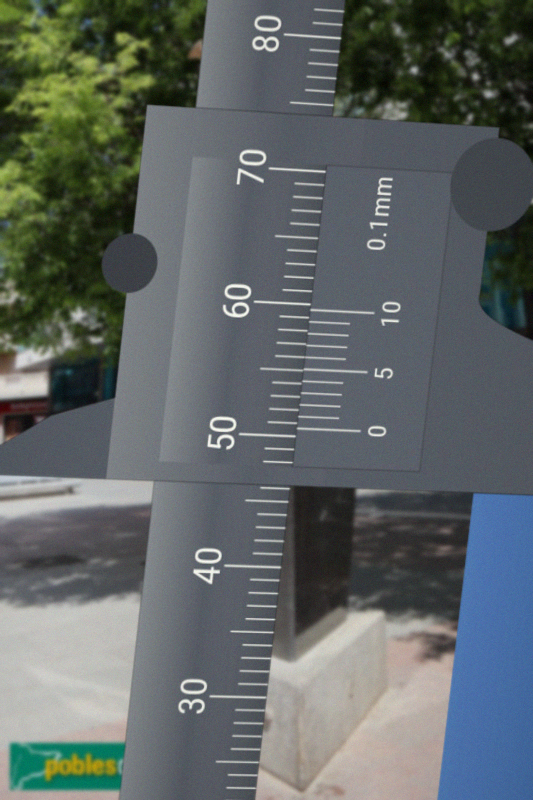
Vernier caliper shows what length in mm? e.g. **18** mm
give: **50.6** mm
